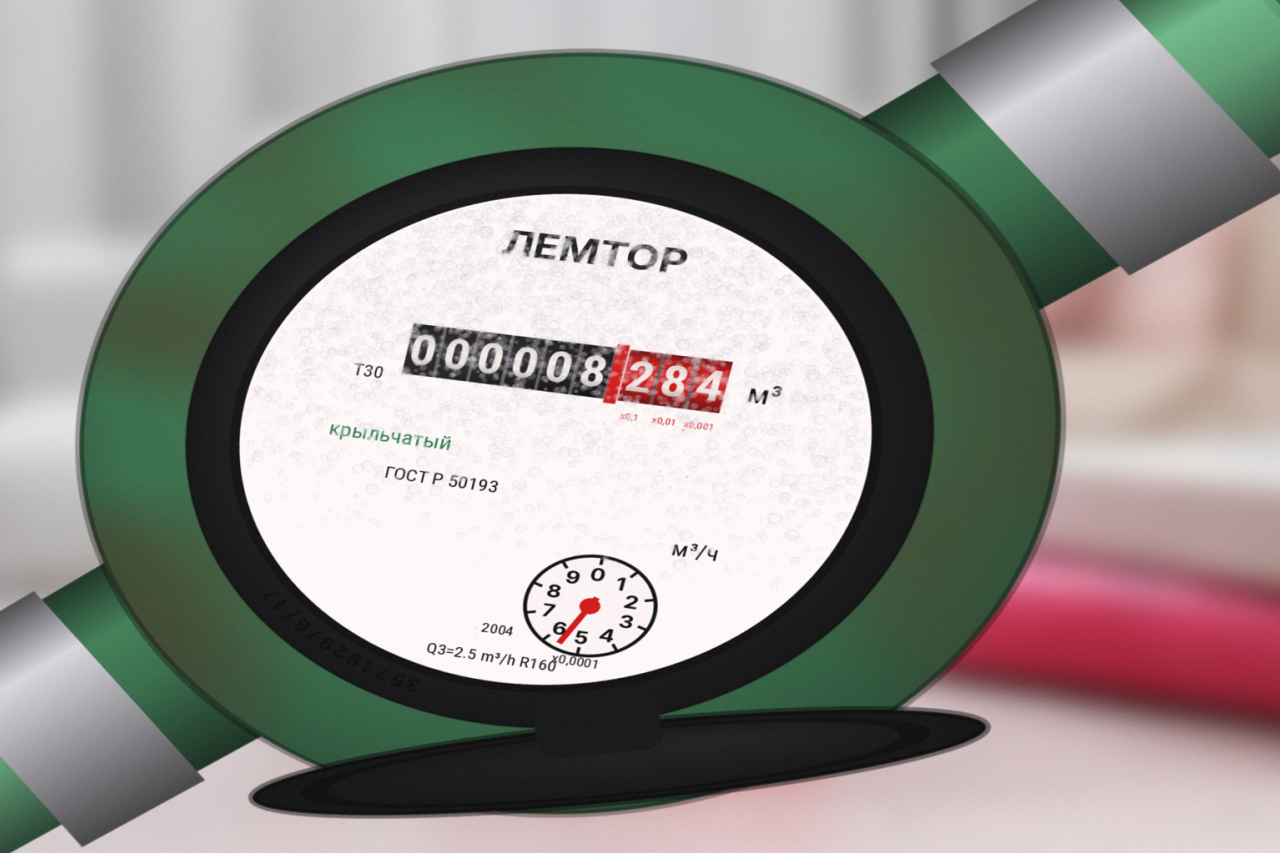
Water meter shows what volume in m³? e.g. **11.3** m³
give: **8.2845** m³
